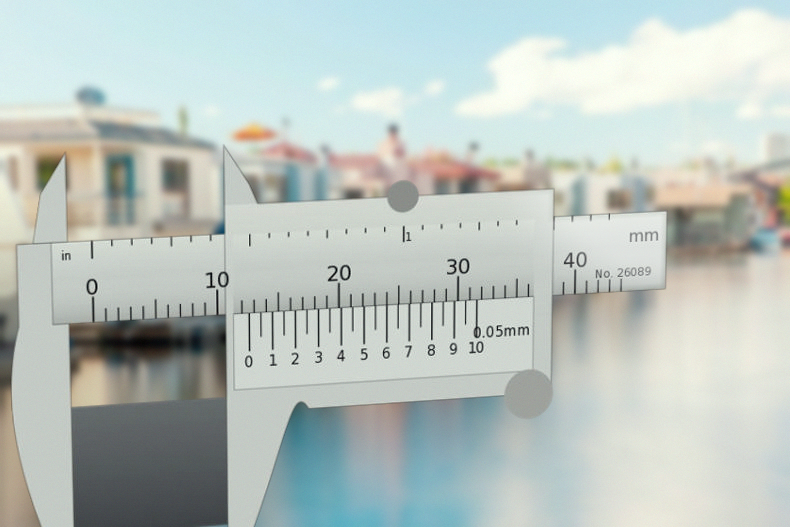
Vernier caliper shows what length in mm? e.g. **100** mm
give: **12.6** mm
